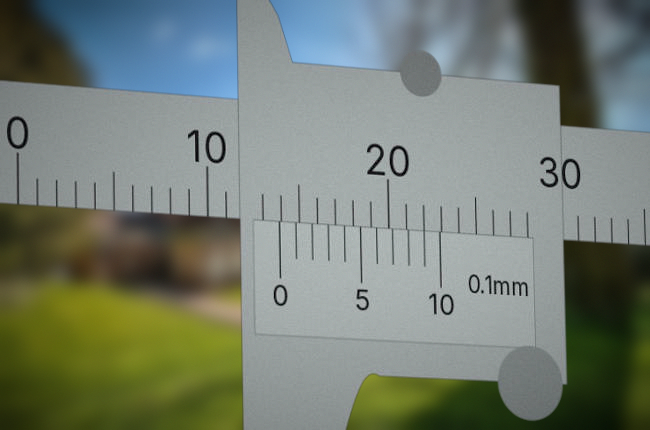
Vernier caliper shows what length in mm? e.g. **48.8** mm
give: **13.9** mm
